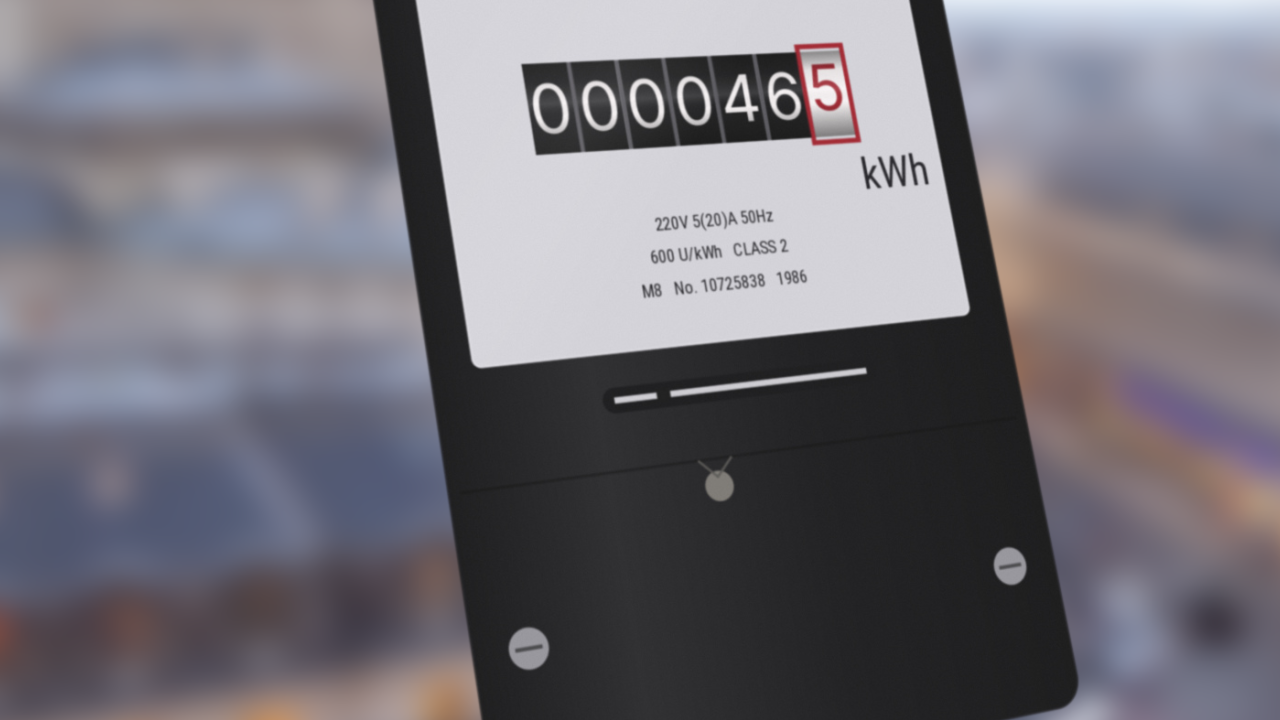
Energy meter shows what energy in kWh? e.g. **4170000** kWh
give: **46.5** kWh
